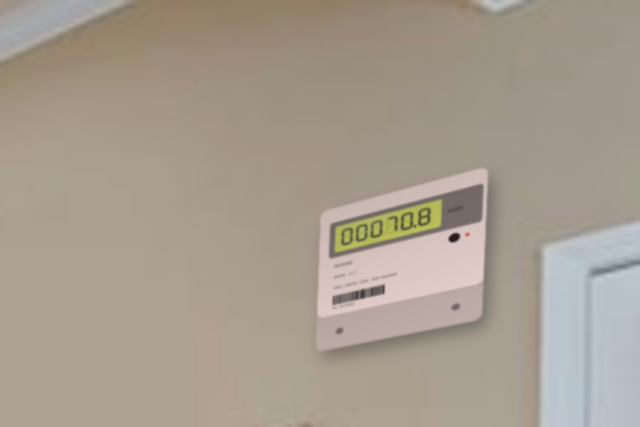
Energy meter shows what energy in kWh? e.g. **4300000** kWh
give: **70.8** kWh
